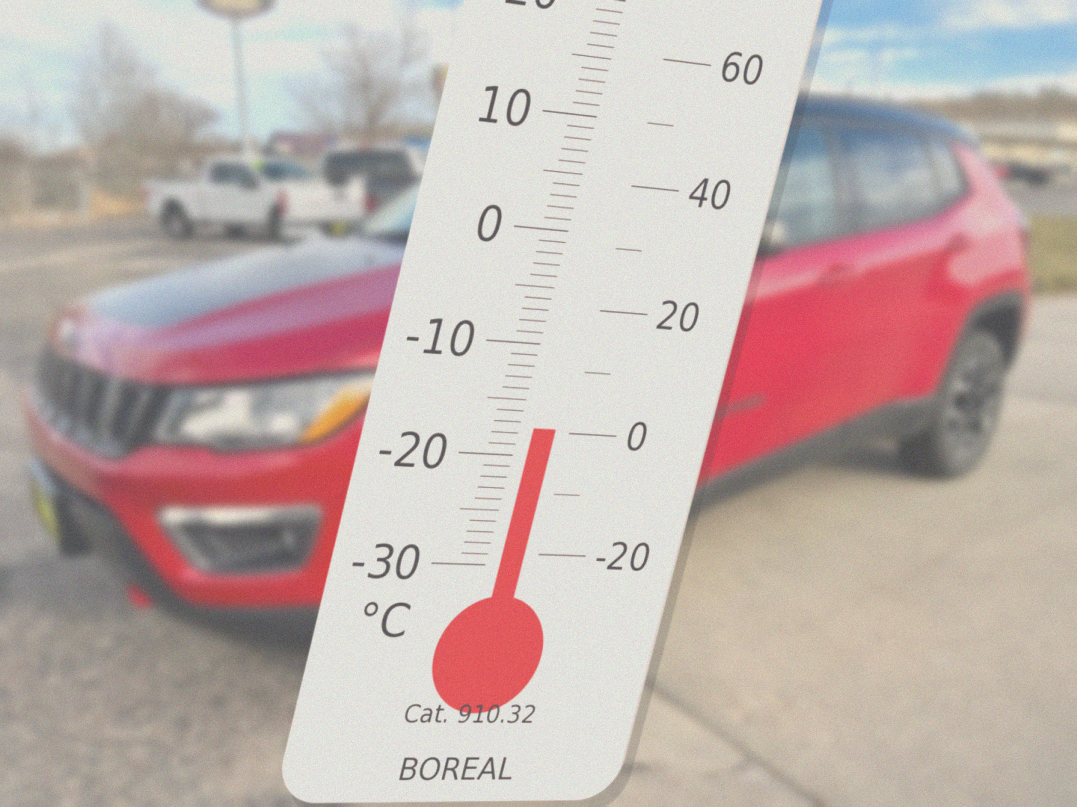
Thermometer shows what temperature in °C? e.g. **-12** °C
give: **-17.5** °C
